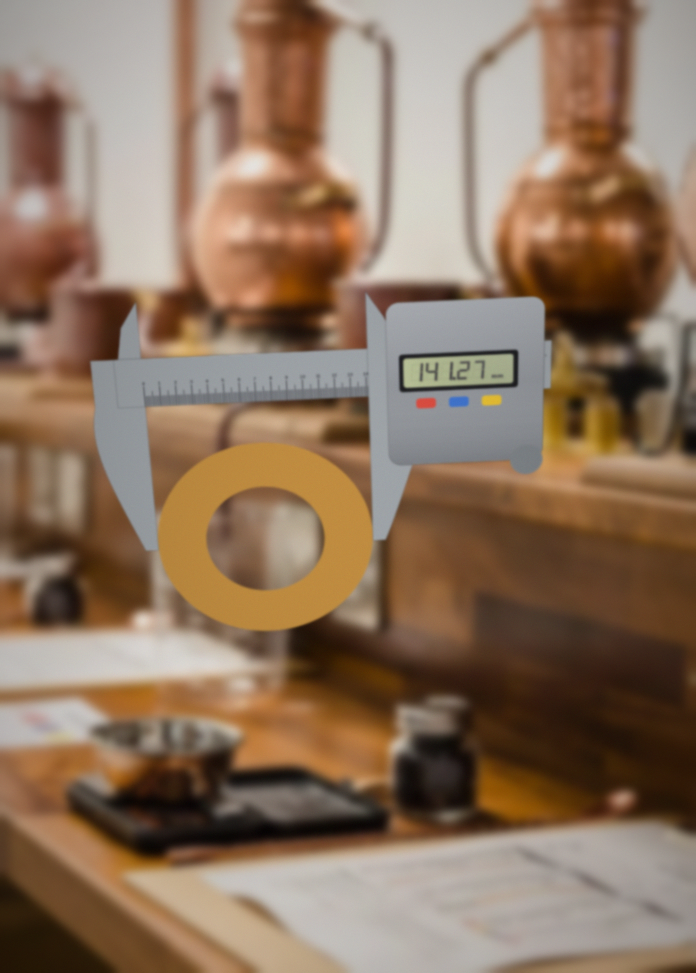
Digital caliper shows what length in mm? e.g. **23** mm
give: **141.27** mm
